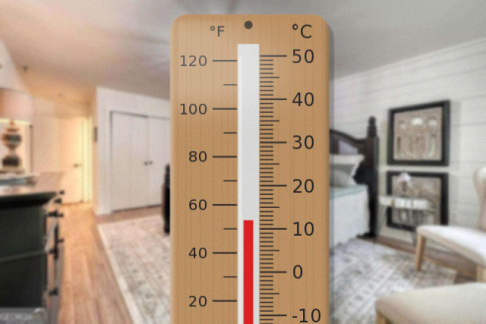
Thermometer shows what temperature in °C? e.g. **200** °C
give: **12** °C
